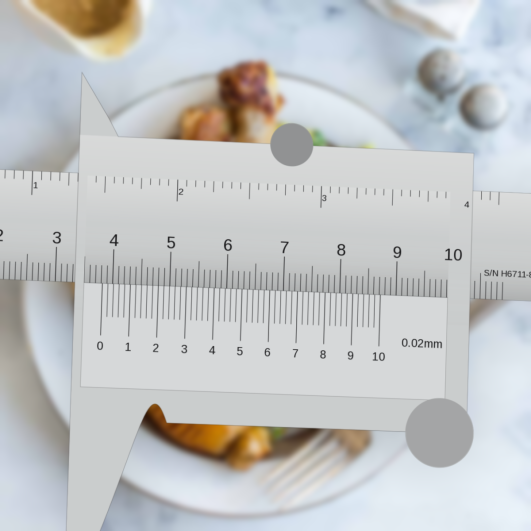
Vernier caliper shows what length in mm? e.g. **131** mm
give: **38.2** mm
